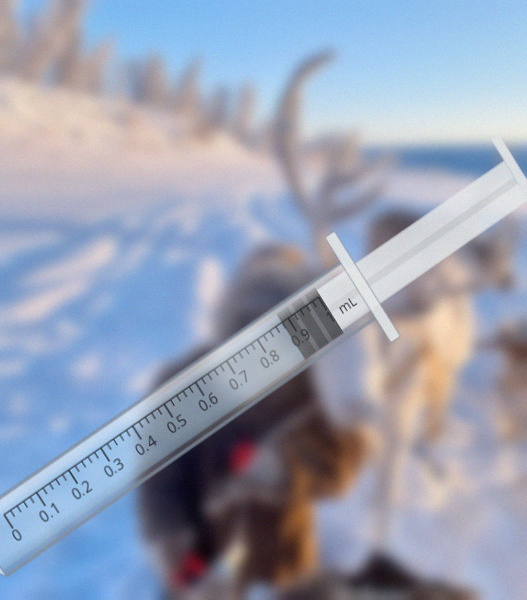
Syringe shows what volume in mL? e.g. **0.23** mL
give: **0.88** mL
